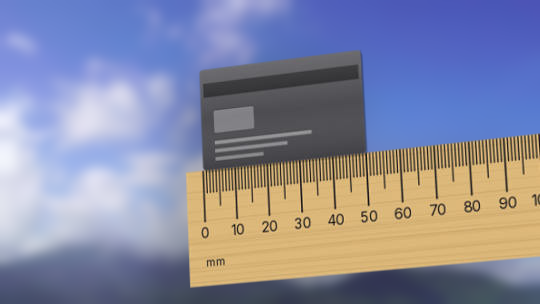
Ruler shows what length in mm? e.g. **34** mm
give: **50** mm
